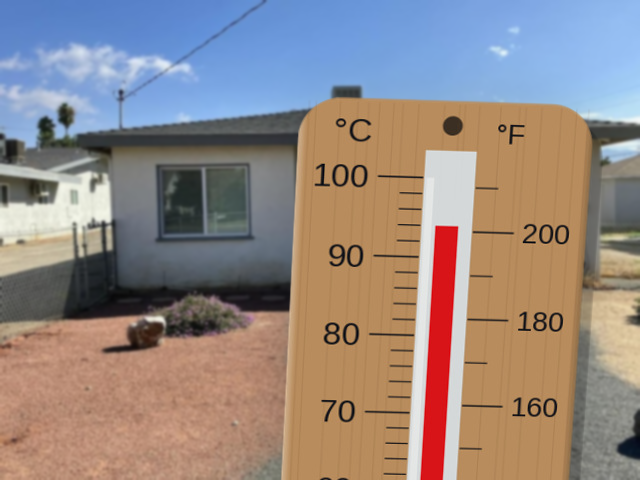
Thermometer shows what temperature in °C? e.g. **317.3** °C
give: **94** °C
